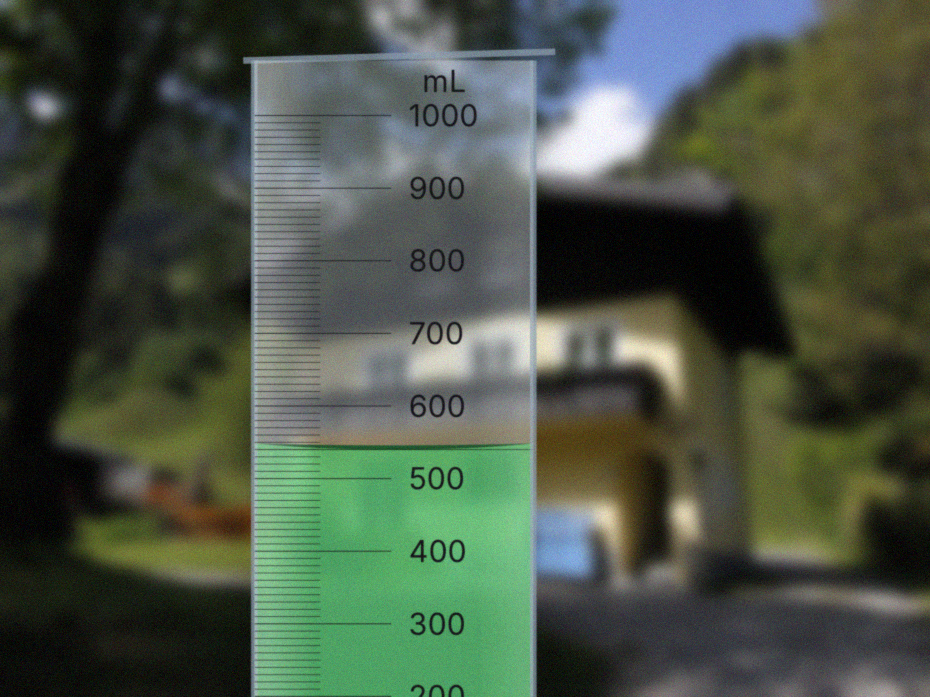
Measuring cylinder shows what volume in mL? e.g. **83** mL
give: **540** mL
